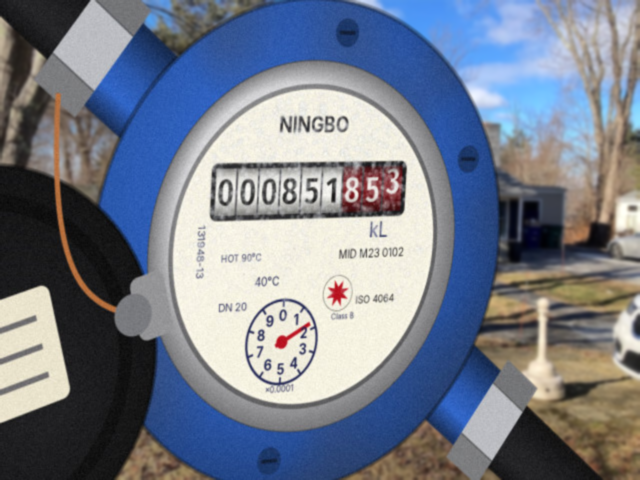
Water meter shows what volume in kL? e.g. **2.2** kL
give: **851.8531** kL
